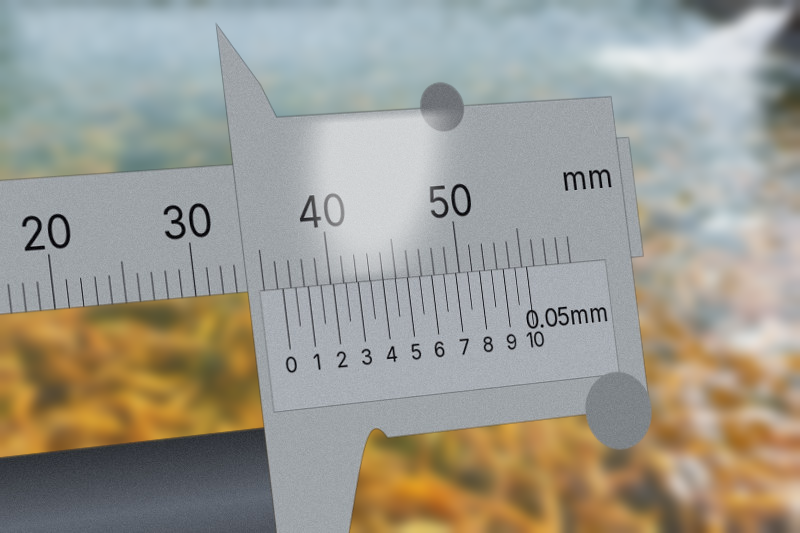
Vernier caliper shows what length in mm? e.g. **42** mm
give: **36.4** mm
